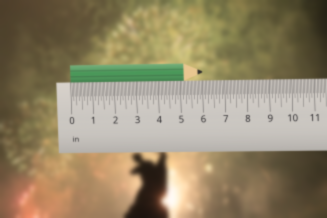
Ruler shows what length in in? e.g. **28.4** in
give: **6** in
